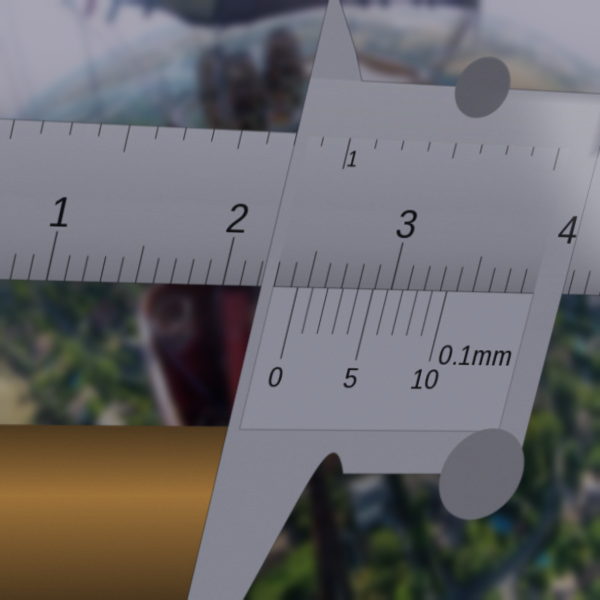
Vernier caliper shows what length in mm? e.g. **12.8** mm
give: **24.4** mm
